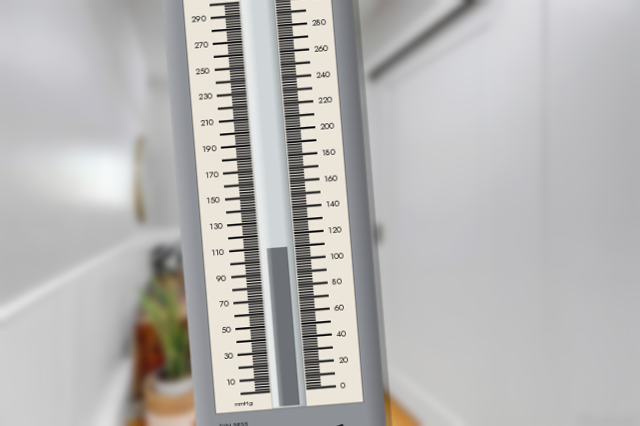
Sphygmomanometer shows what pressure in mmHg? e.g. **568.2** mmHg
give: **110** mmHg
